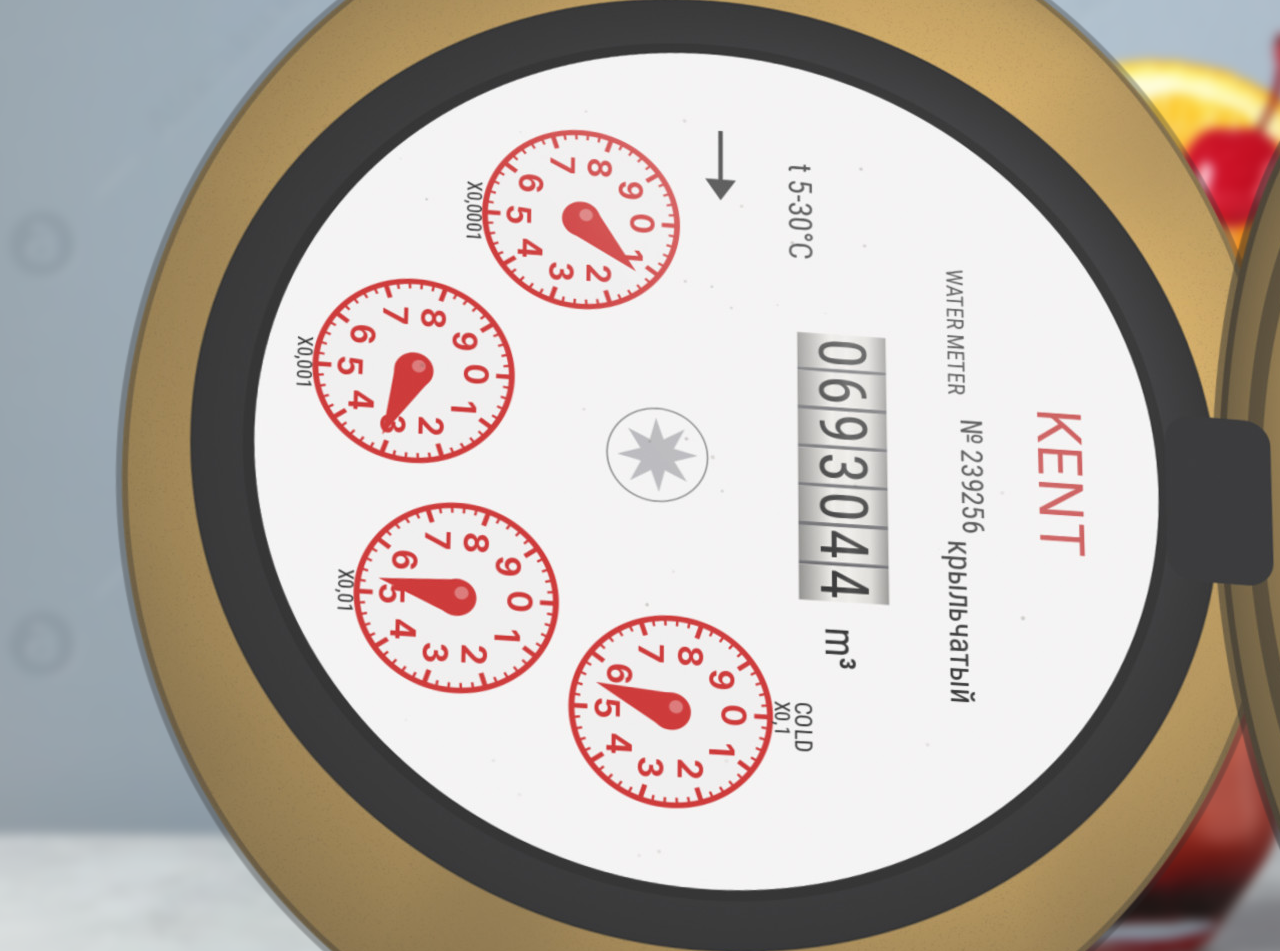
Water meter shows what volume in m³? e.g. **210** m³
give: **693044.5531** m³
